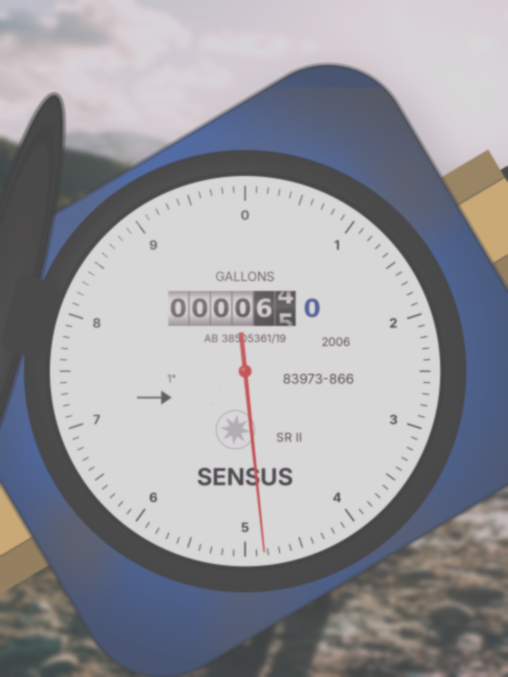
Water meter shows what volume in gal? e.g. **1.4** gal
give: **644.8** gal
